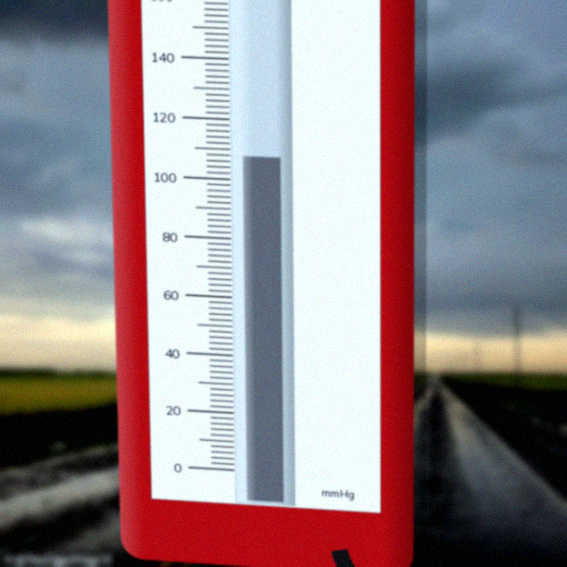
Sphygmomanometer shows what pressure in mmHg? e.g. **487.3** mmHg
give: **108** mmHg
